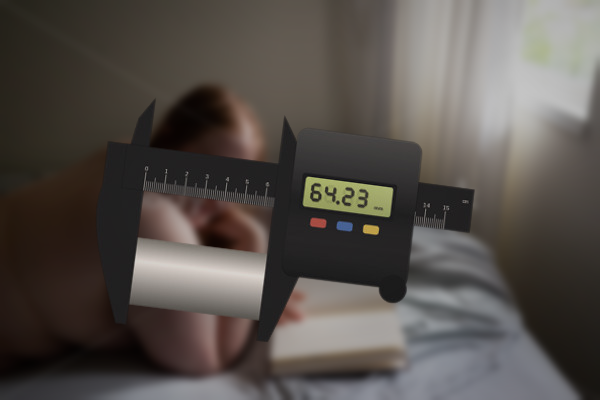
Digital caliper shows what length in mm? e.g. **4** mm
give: **64.23** mm
